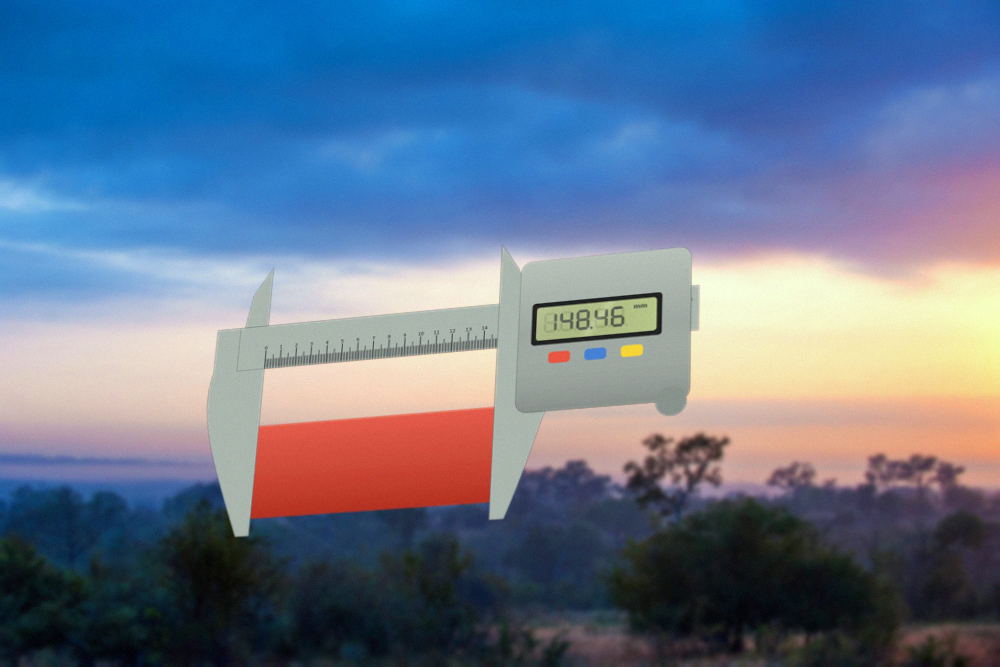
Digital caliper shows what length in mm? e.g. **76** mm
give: **148.46** mm
